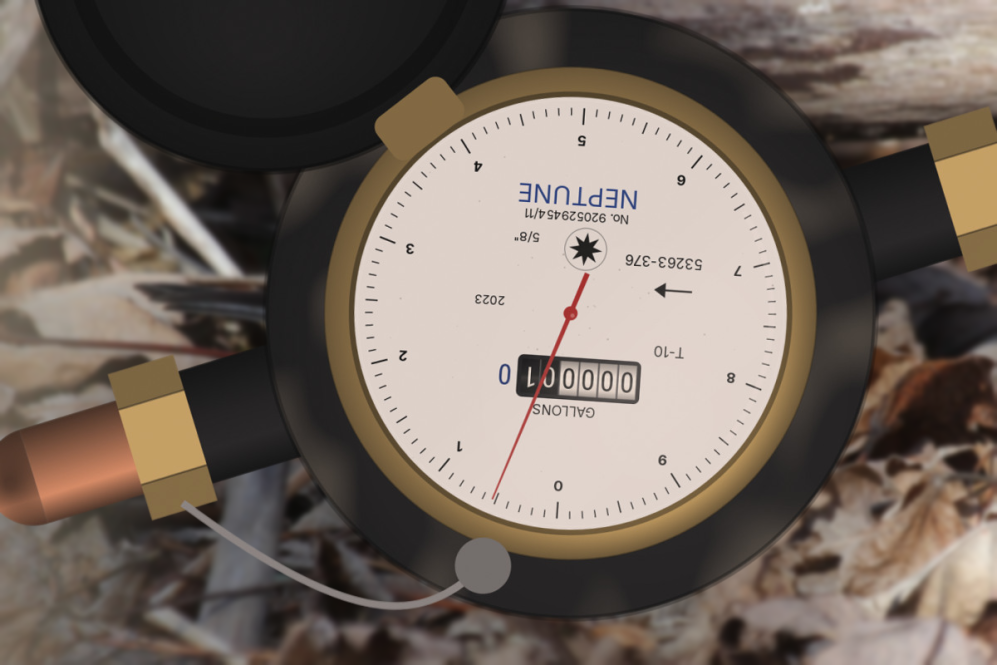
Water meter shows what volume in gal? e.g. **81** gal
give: **10.5** gal
